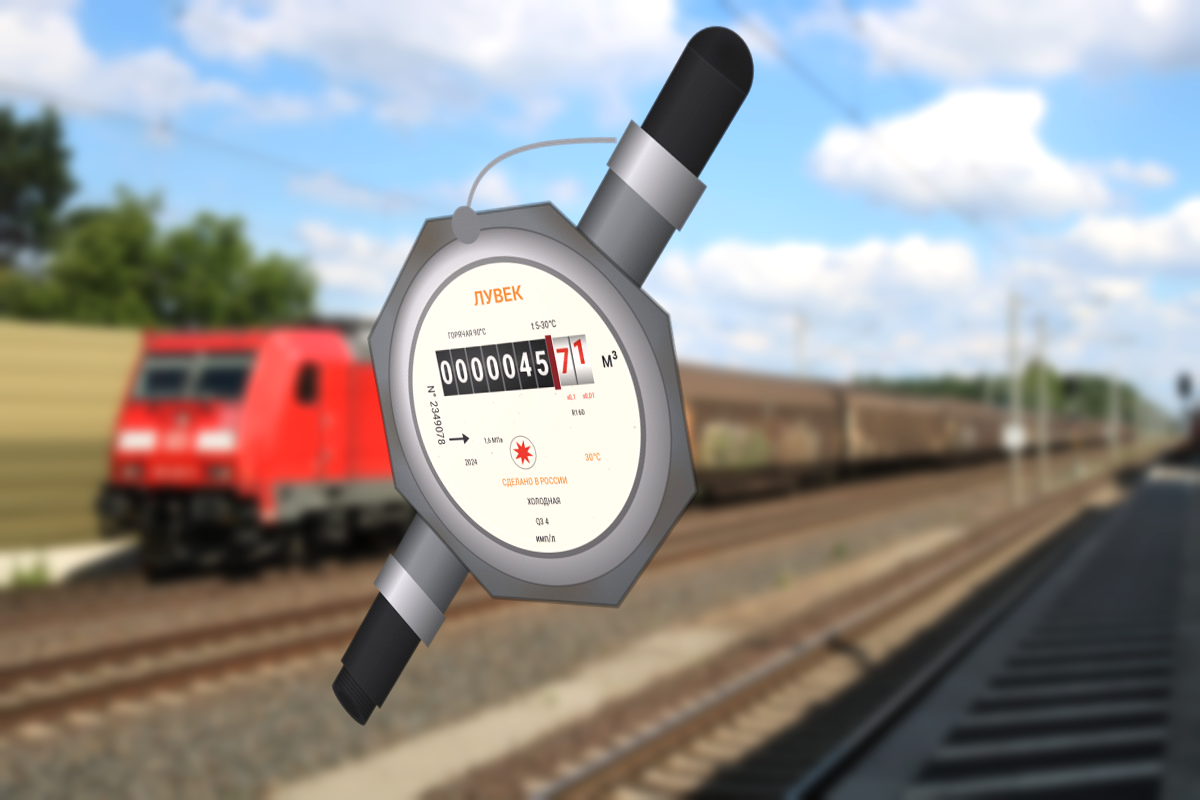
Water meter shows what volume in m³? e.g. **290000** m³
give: **45.71** m³
